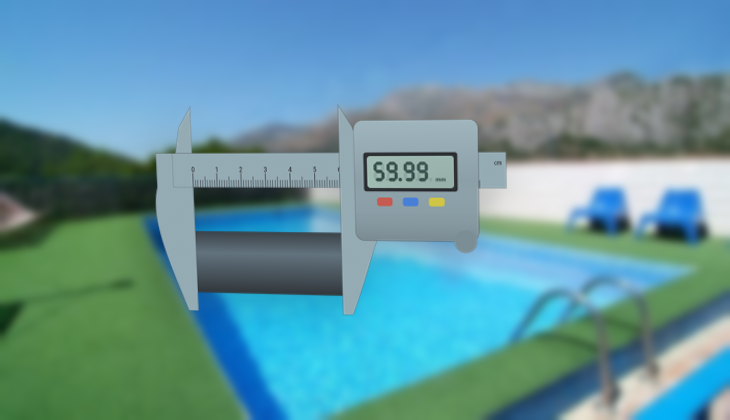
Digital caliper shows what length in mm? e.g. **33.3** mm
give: **59.99** mm
